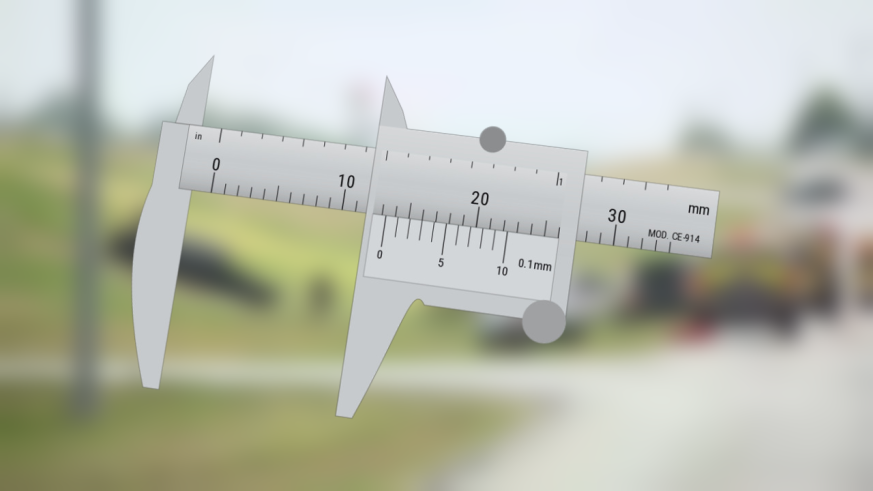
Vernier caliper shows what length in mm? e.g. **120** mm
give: **13.3** mm
